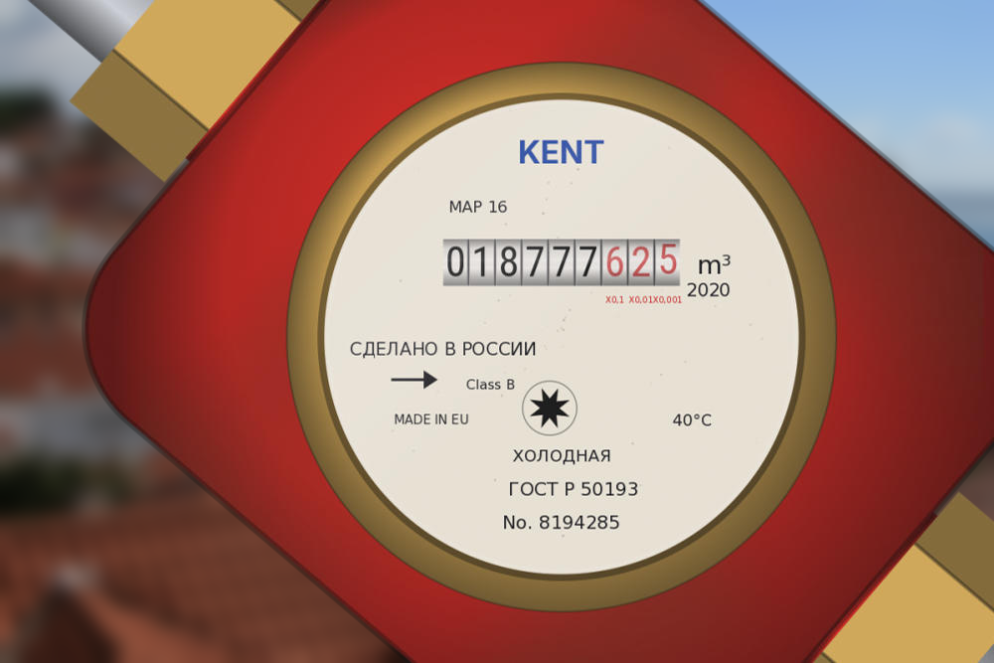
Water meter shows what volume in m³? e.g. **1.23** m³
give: **18777.625** m³
